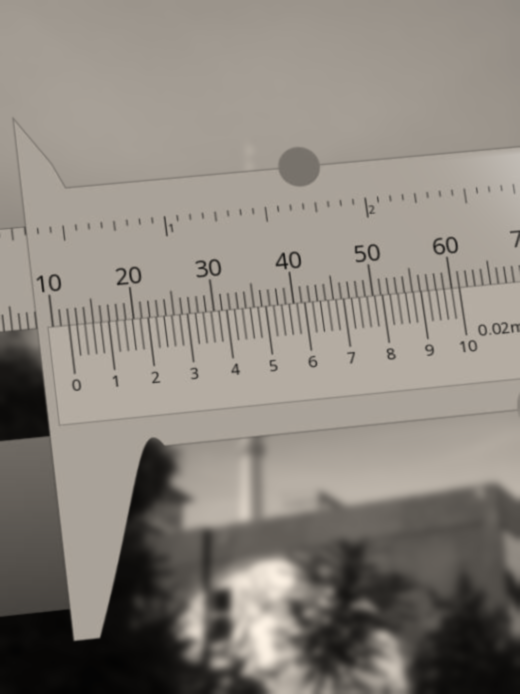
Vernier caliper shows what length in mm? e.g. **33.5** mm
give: **12.0** mm
